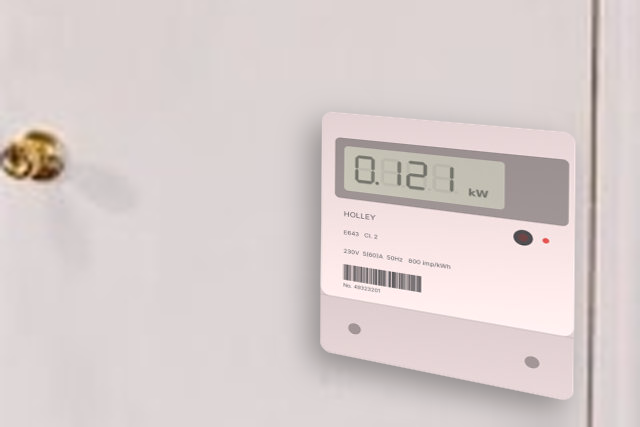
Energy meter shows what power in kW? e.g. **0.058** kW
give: **0.121** kW
